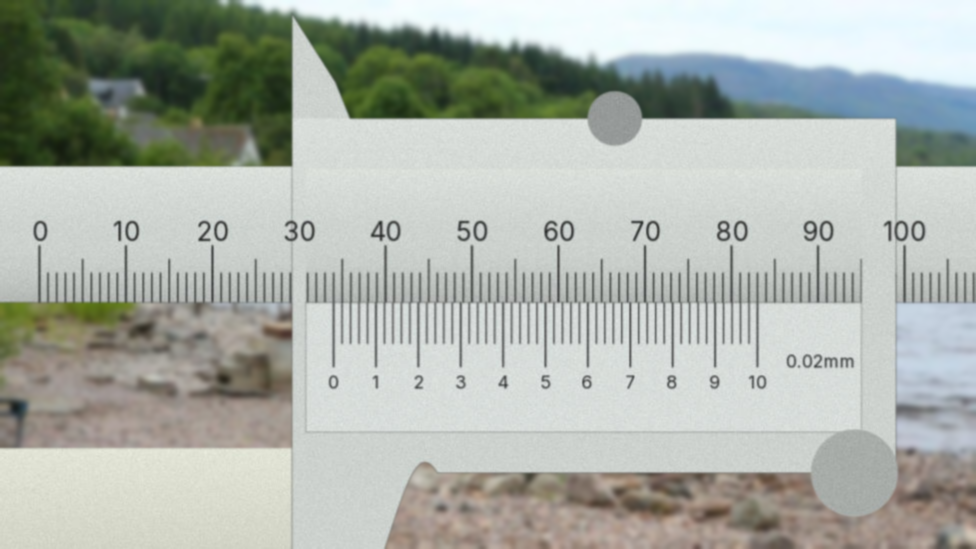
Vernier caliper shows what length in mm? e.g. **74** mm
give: **34.0** mm
